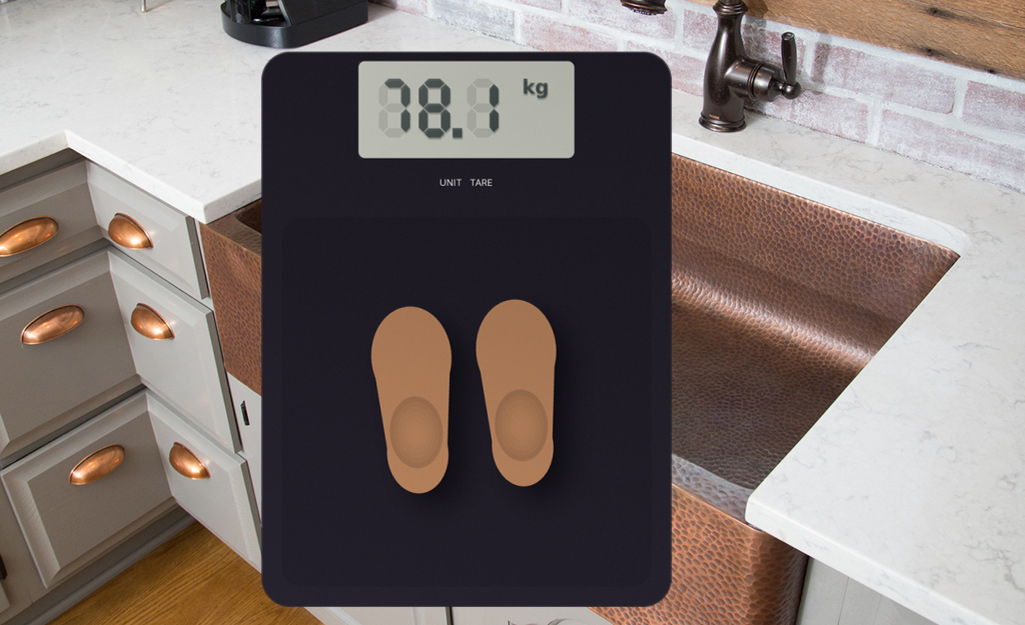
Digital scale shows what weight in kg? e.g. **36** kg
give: **78.1** kg
